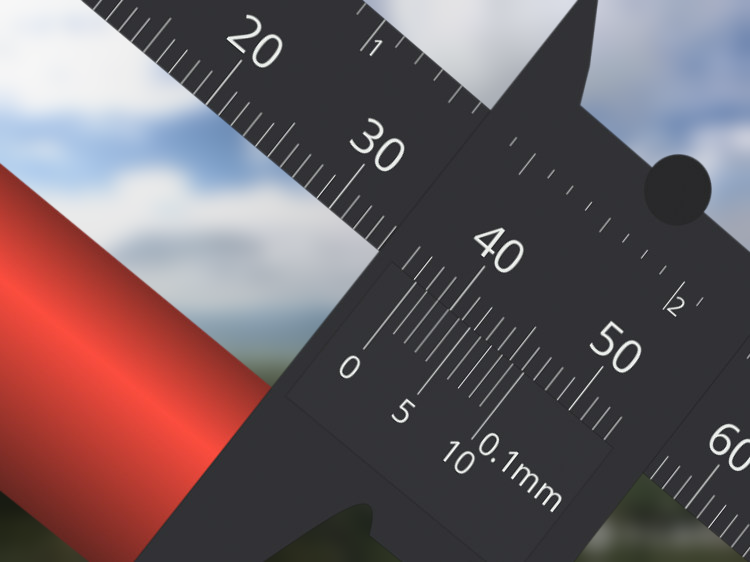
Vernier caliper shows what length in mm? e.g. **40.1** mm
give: **37.2** mm
